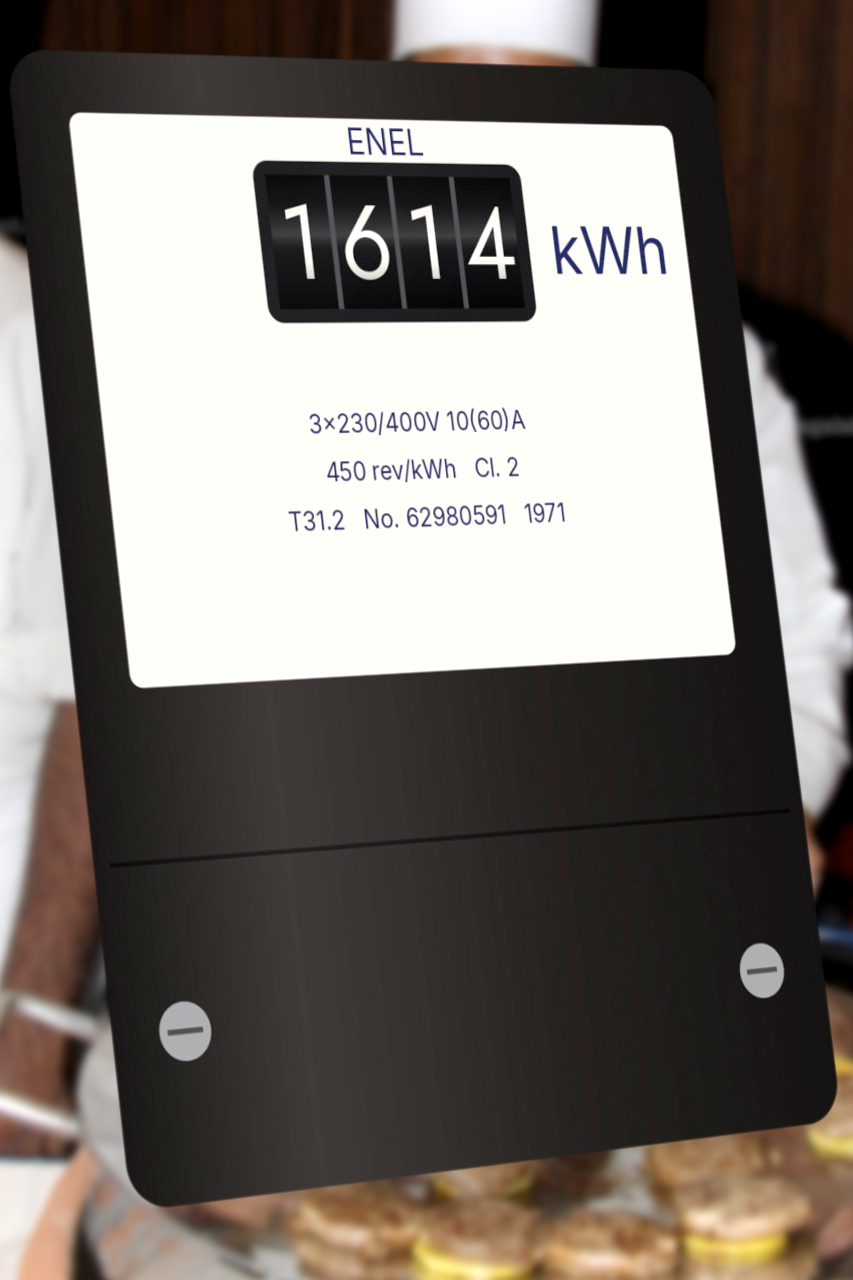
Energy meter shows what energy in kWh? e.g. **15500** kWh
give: **1614** kWh
